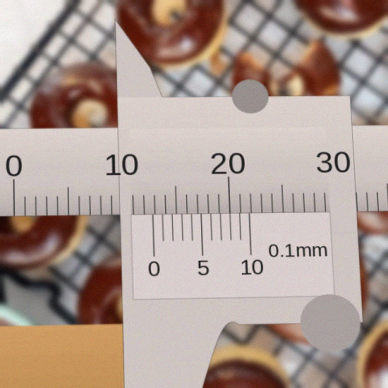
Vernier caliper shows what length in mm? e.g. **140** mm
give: **12.8** mm
